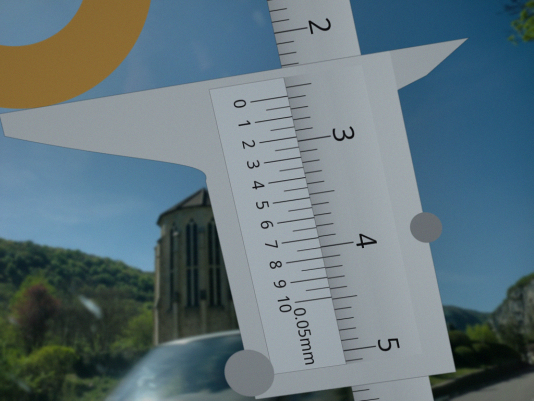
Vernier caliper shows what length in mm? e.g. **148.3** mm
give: **25.8** mm
